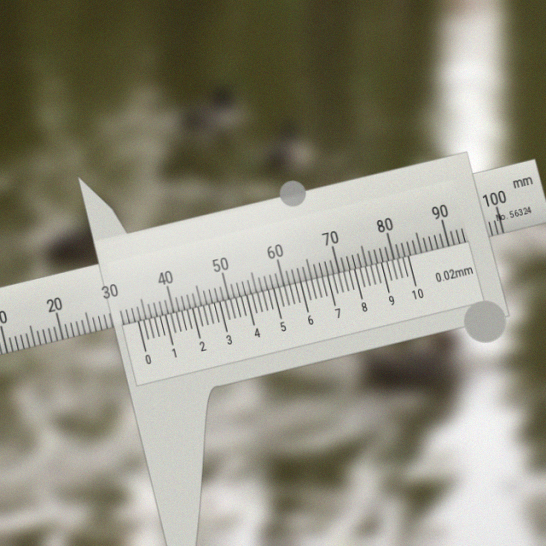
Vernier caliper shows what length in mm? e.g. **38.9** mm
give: **33.6** mm
